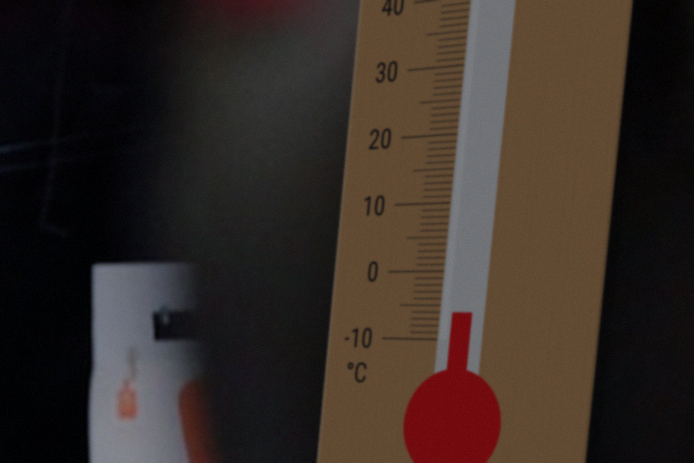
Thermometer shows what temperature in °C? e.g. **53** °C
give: **-6** °C
